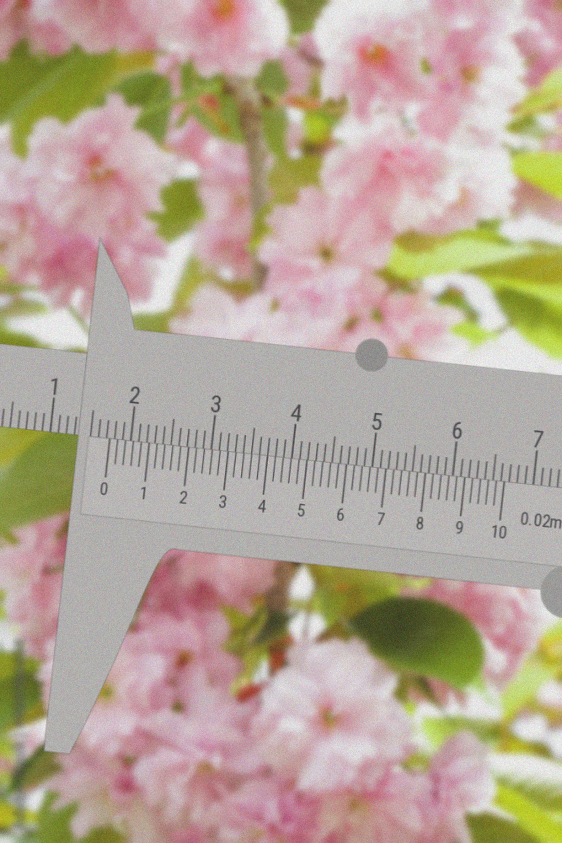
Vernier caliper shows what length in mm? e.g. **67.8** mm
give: **17.4** mm
